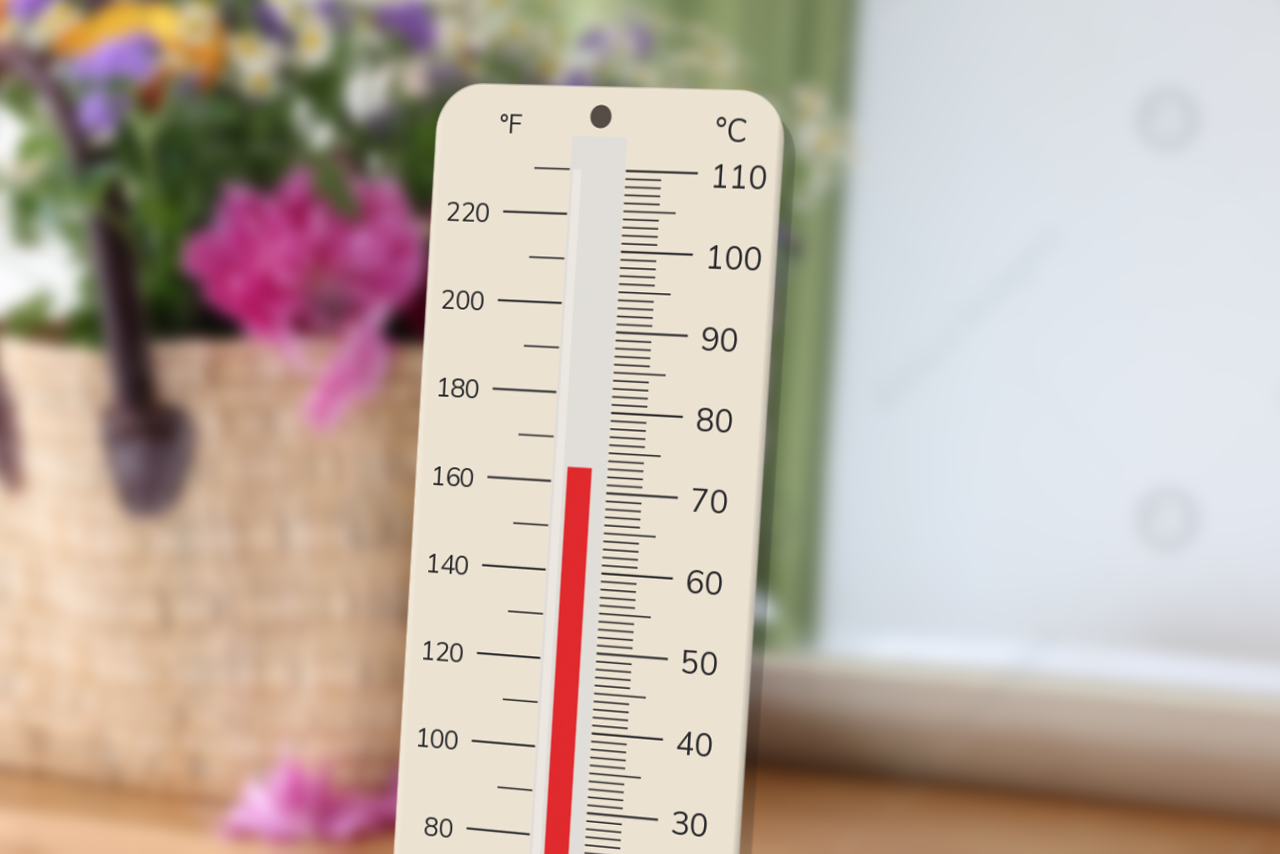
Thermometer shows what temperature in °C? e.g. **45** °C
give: **73** °C
